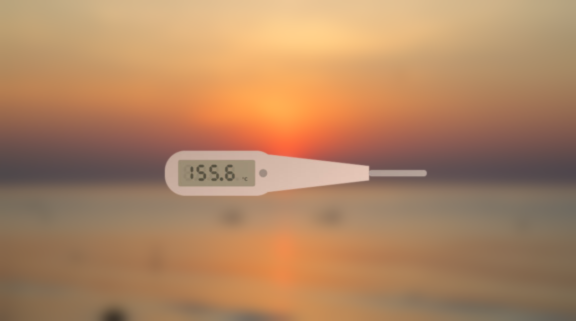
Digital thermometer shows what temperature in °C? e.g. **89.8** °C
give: **155.6** °C
